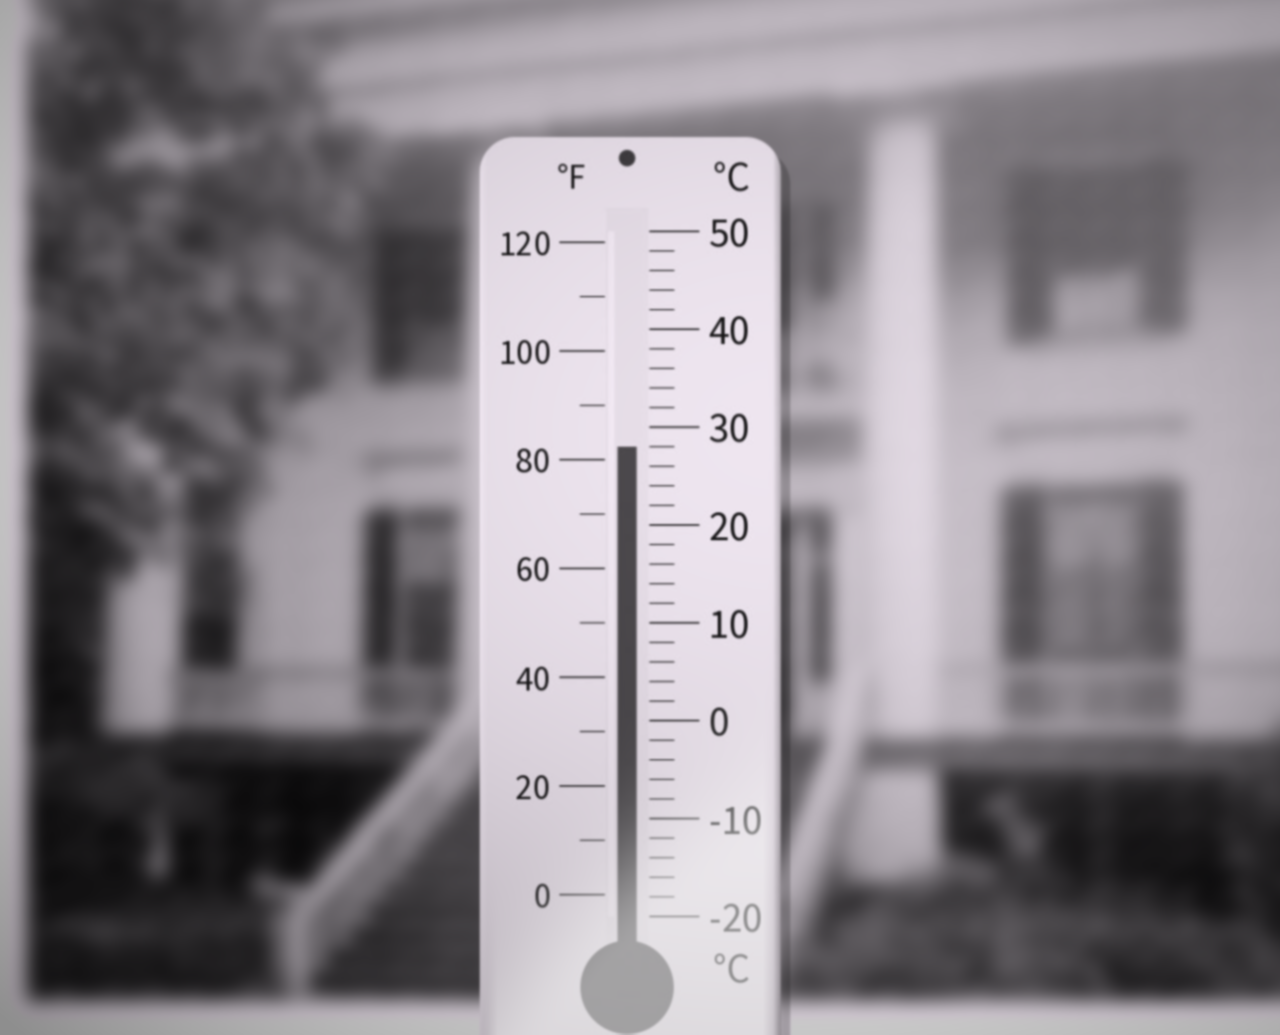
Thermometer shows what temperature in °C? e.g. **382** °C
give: **28** °C
